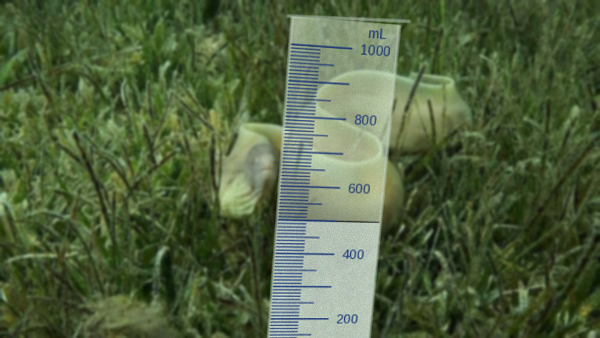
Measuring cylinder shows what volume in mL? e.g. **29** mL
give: **500** mL
